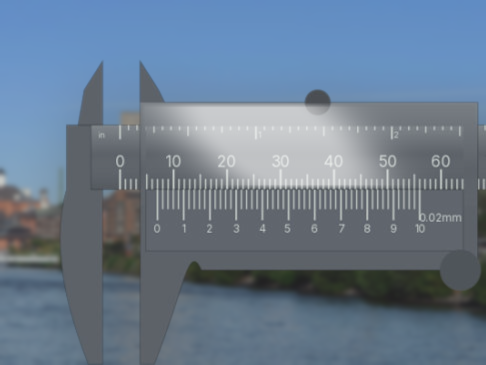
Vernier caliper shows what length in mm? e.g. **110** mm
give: **7.0** mm
